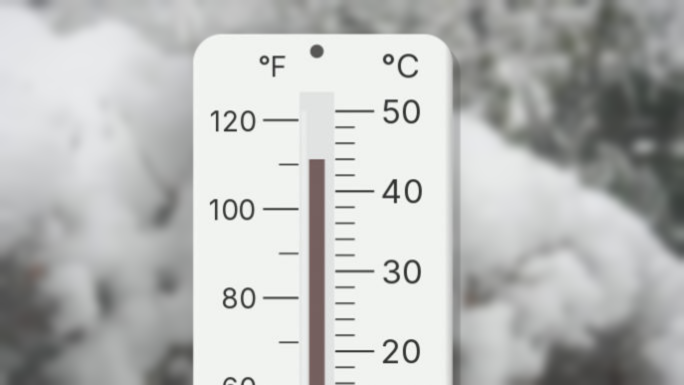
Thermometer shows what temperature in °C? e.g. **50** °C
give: **44** °C
